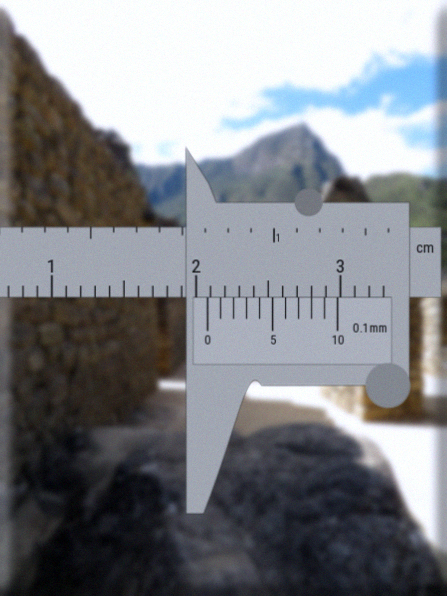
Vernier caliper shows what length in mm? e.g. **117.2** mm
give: **20.8** mm
